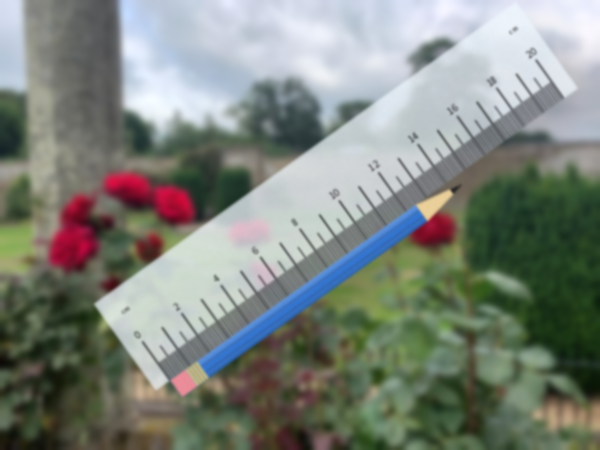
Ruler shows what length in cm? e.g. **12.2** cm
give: **14.5** cm
